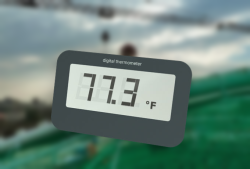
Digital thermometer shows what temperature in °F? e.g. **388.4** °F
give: **77.3** °F
